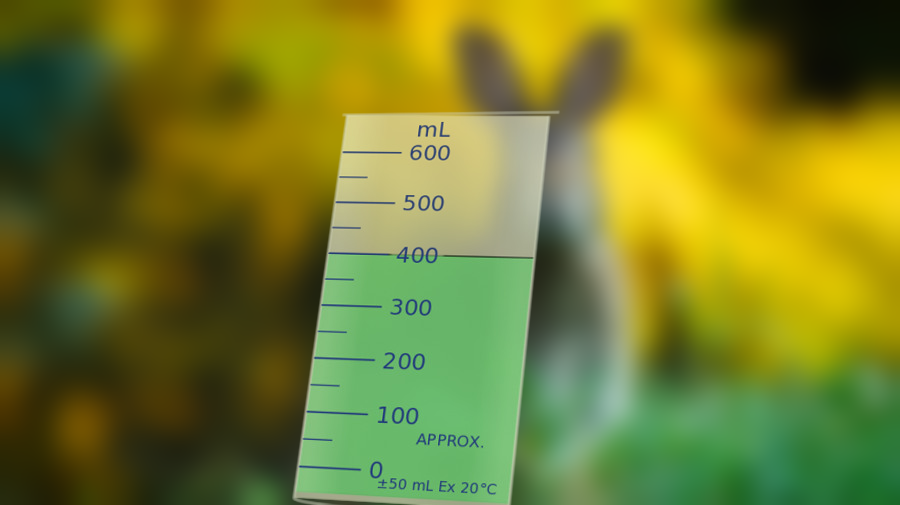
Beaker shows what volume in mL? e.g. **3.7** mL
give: **400** mL
